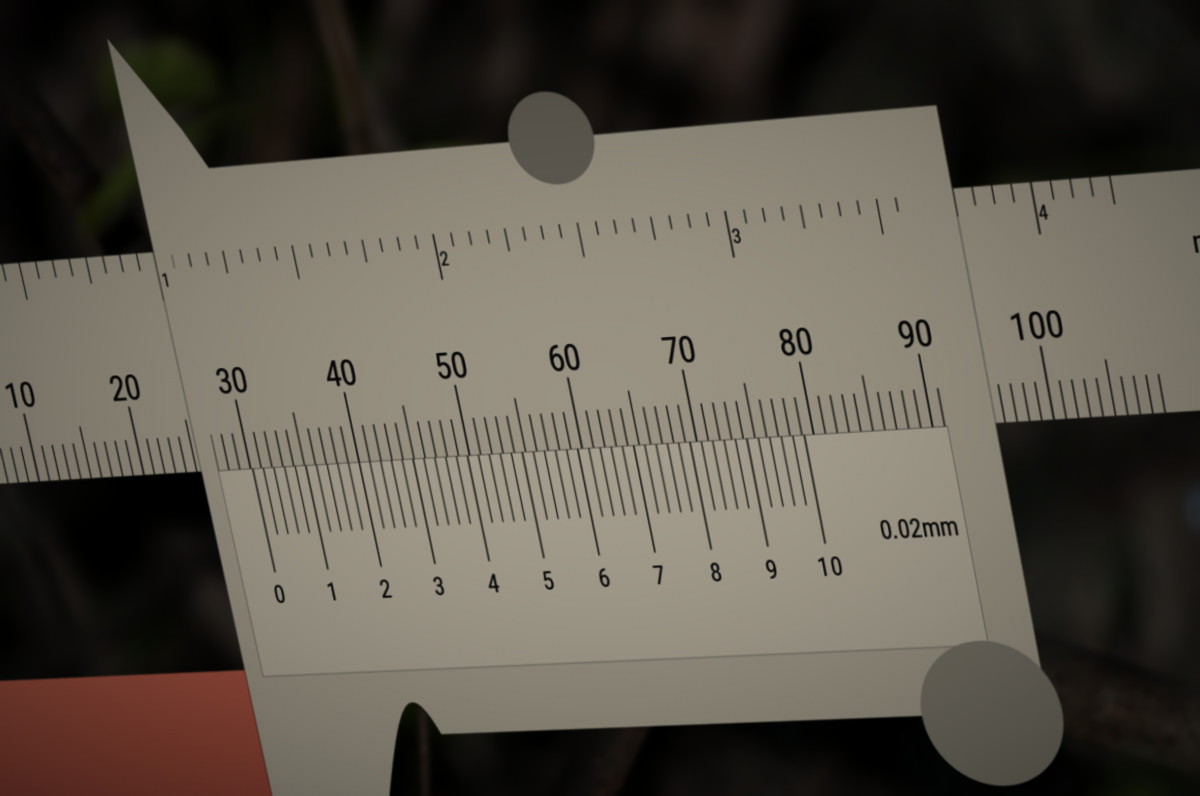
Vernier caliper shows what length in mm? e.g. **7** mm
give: **30.2** mm
